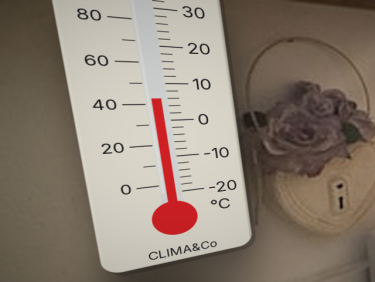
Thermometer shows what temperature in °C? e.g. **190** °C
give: **6** °C
